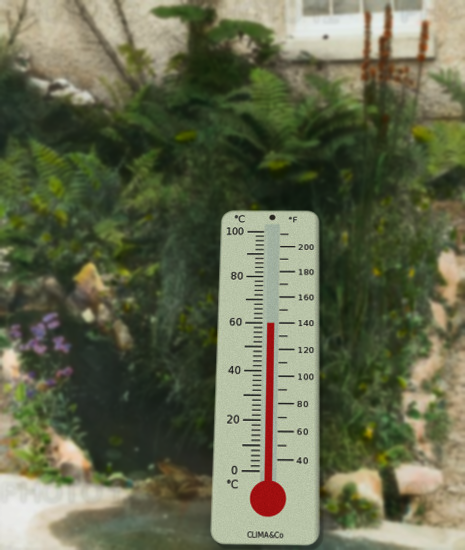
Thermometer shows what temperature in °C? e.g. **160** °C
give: **60** °C
